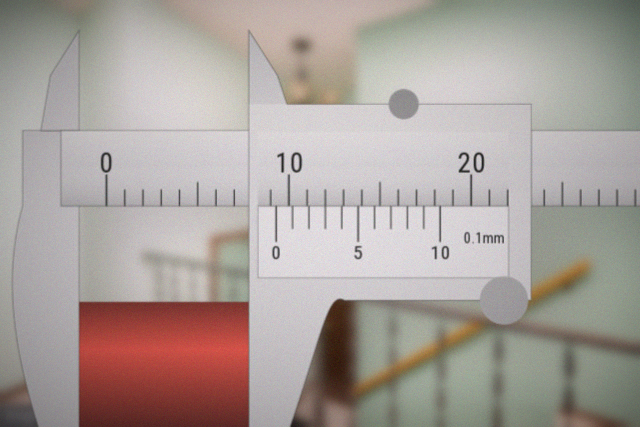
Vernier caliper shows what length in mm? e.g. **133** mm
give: **9.3** mm
